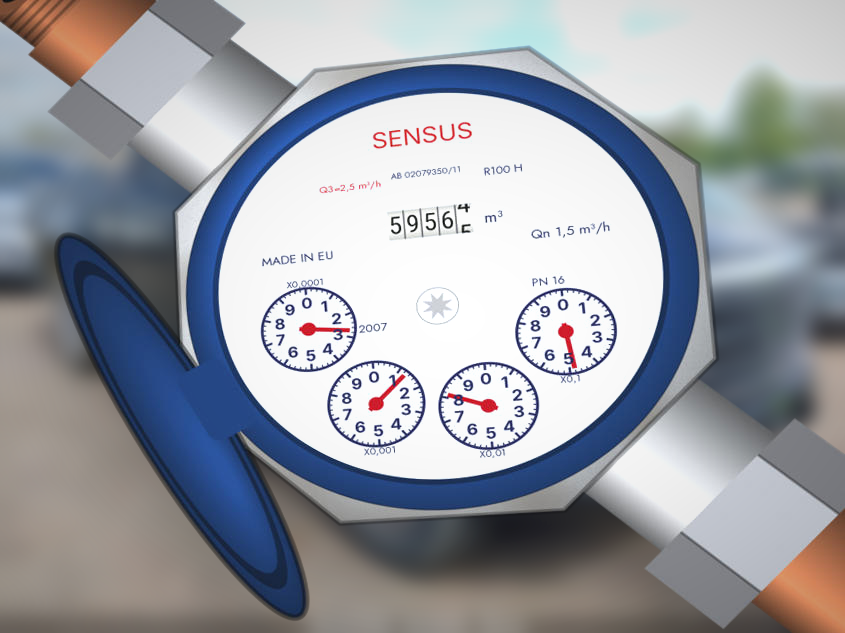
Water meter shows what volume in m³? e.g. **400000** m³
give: **59564.4812** m³
